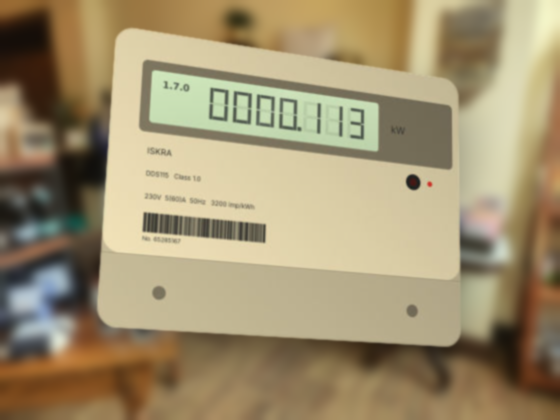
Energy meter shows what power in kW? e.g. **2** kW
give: **0.113** kW
